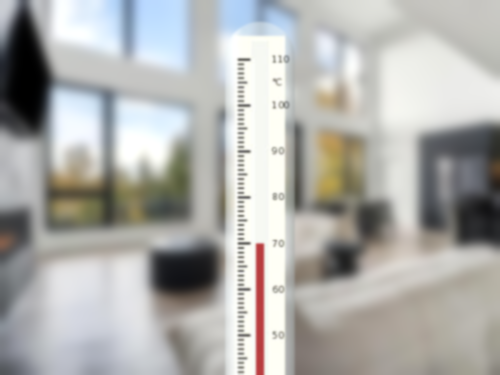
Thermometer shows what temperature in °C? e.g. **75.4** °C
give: **70** °C
